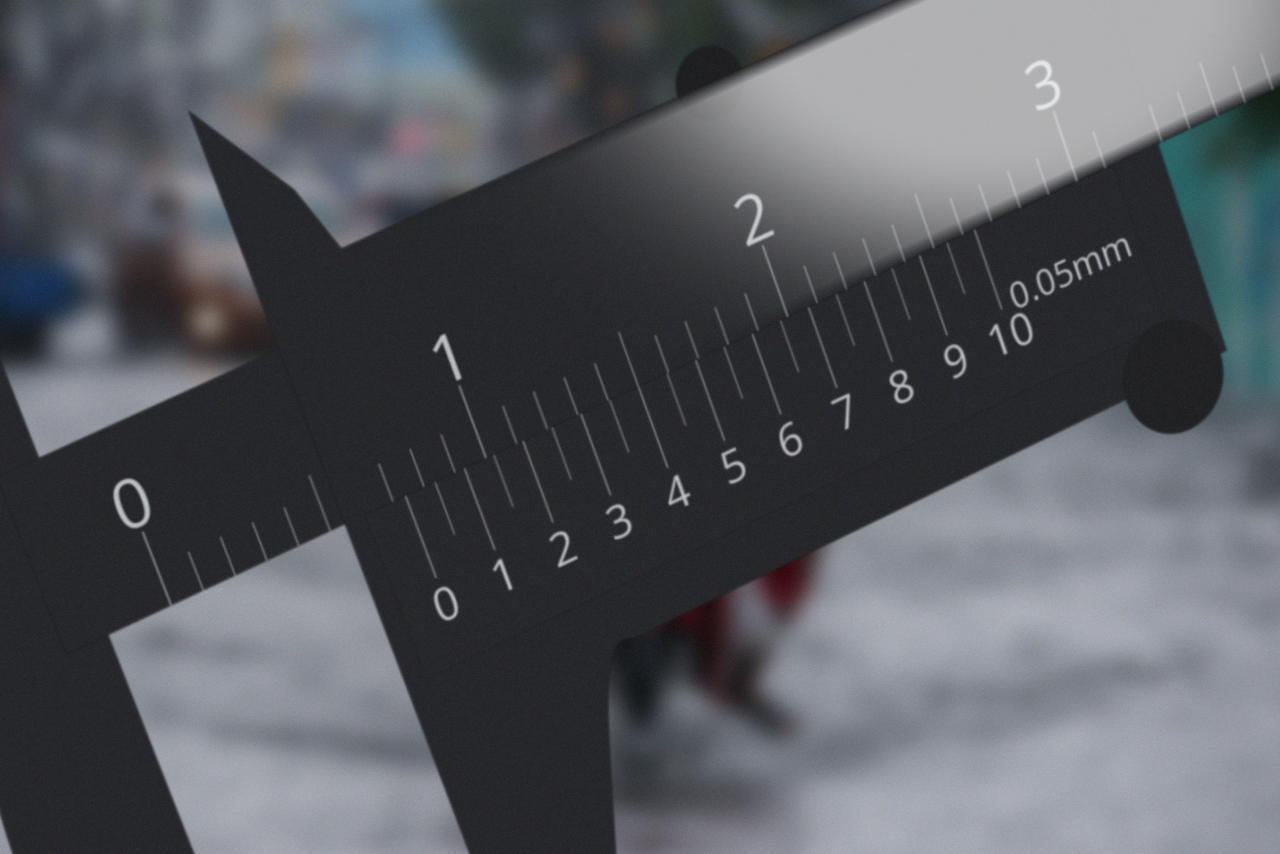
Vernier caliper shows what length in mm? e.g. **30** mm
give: **7.40** mm
